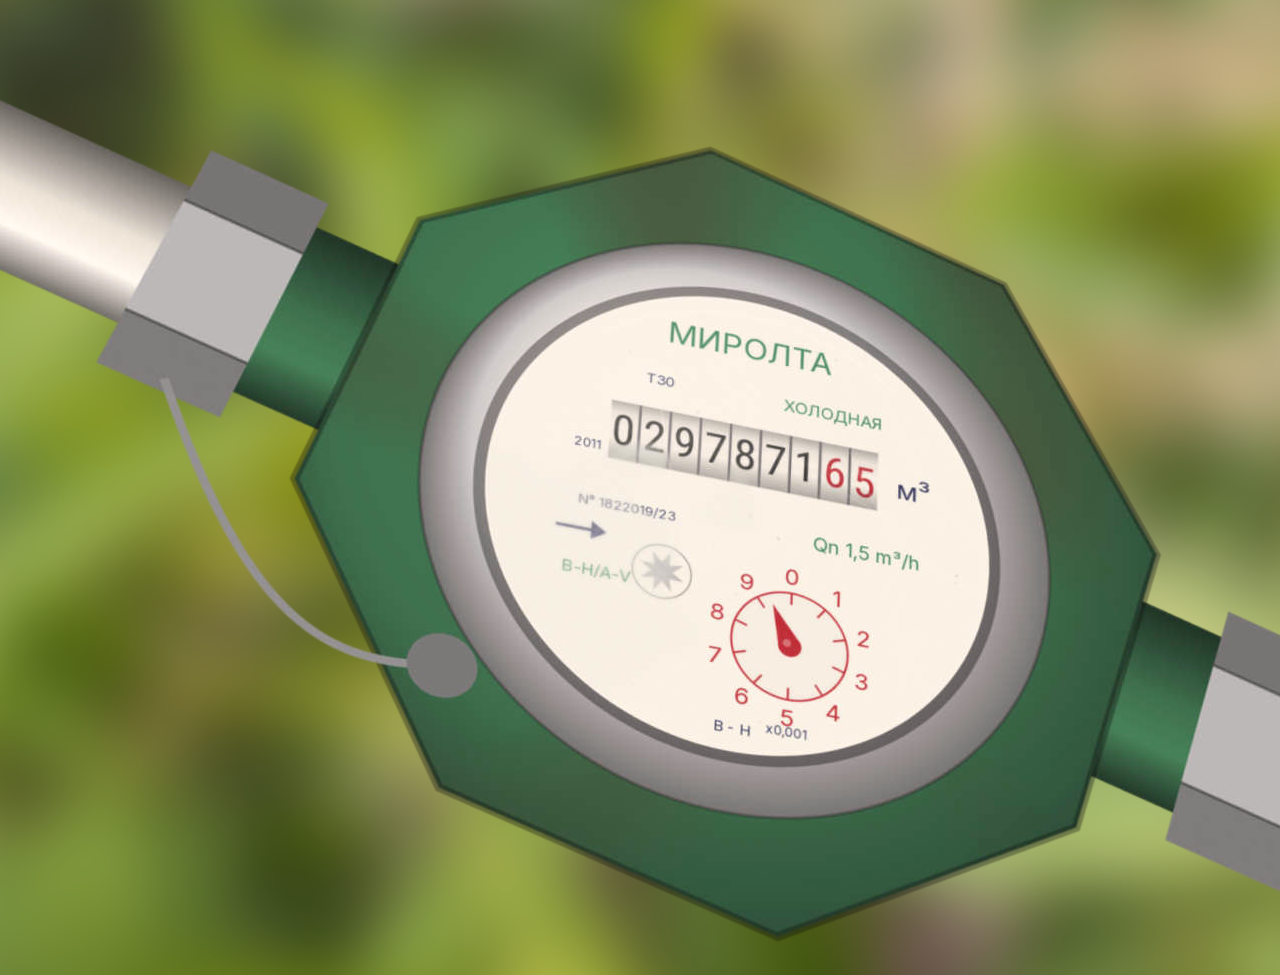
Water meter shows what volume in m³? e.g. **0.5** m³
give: **297871.649** m³
